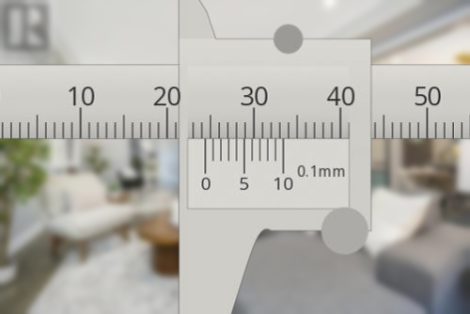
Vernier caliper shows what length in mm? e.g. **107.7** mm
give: **24.4** mm
